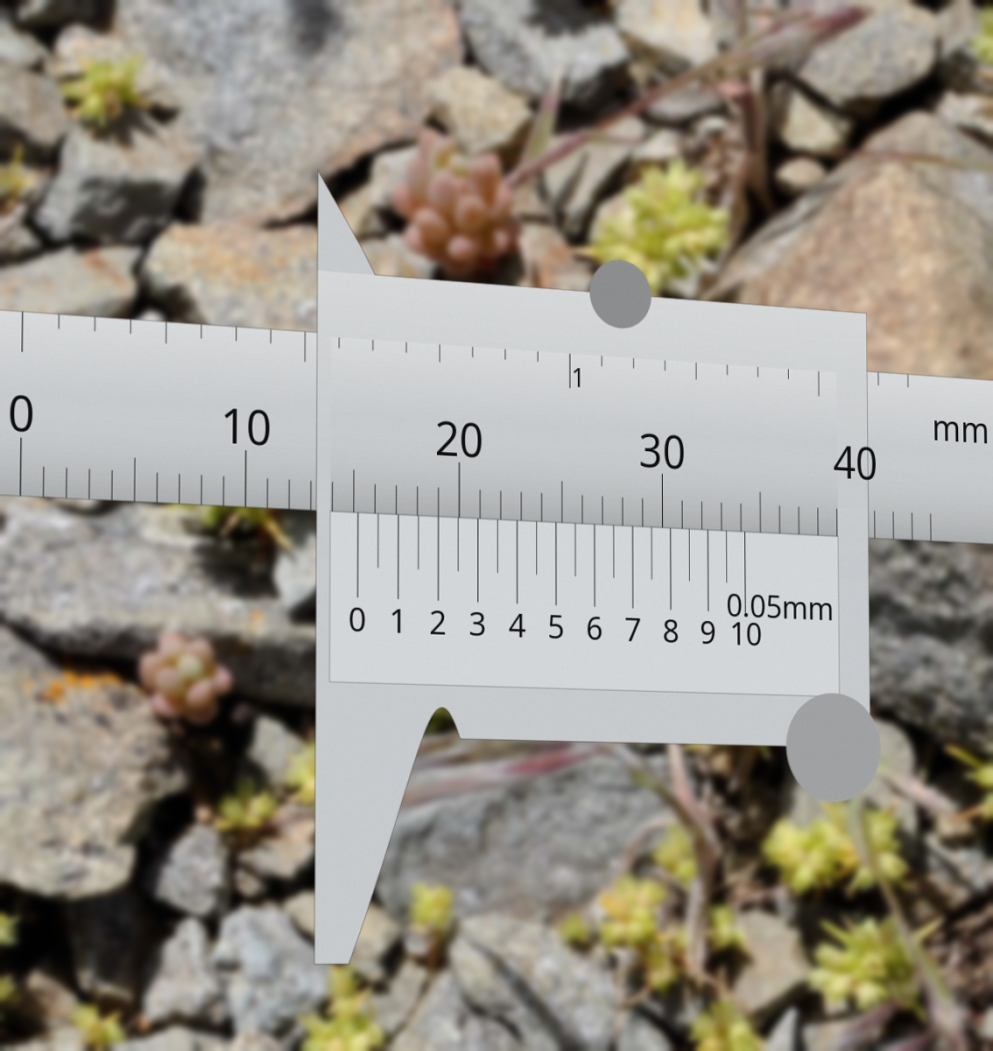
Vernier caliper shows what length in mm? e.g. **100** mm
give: **15.2** mm
